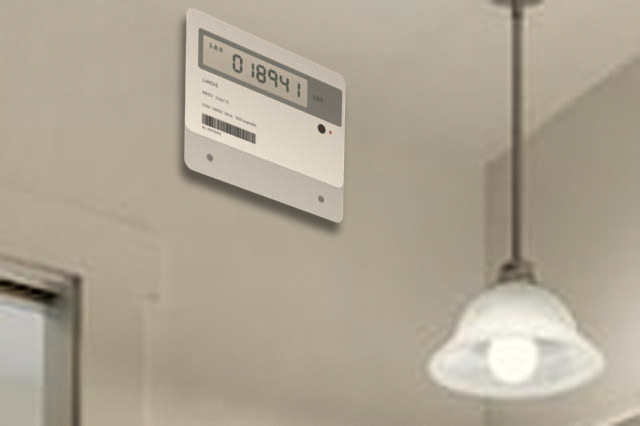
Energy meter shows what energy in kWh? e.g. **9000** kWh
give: **18941** kWh
